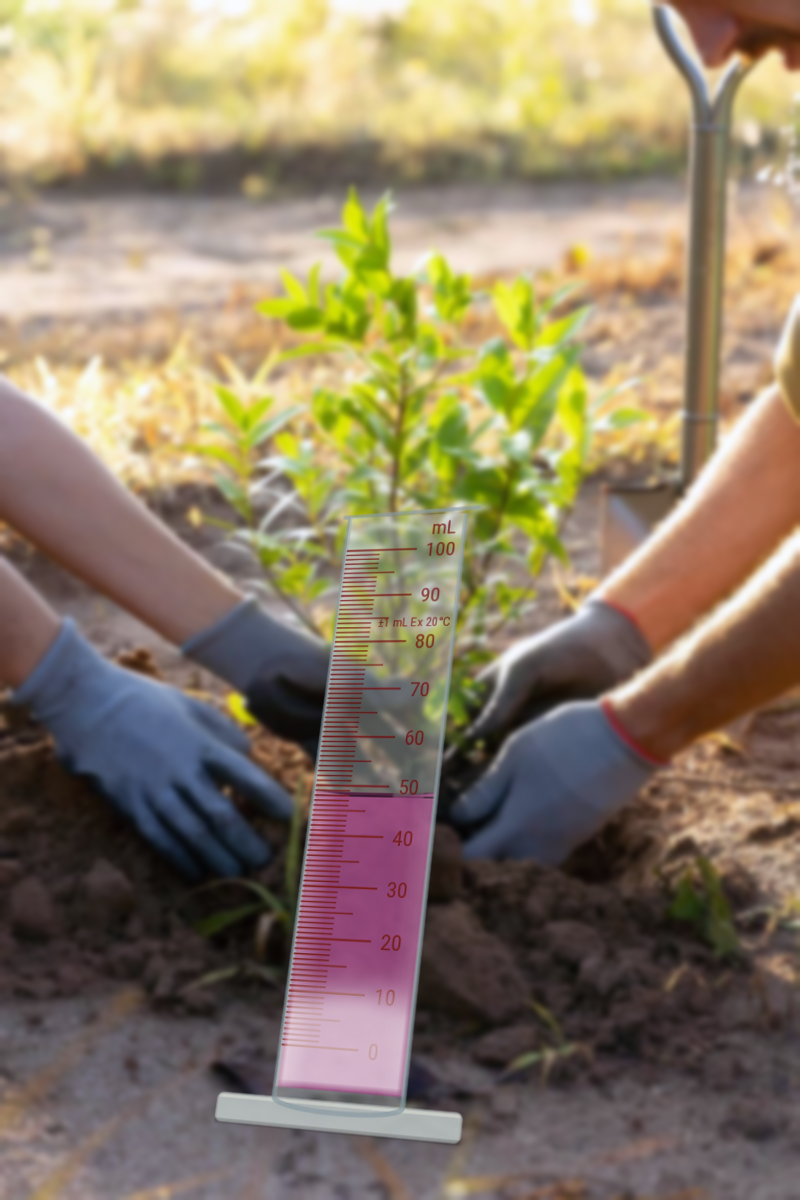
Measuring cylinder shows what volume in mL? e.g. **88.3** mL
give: **48** mL
